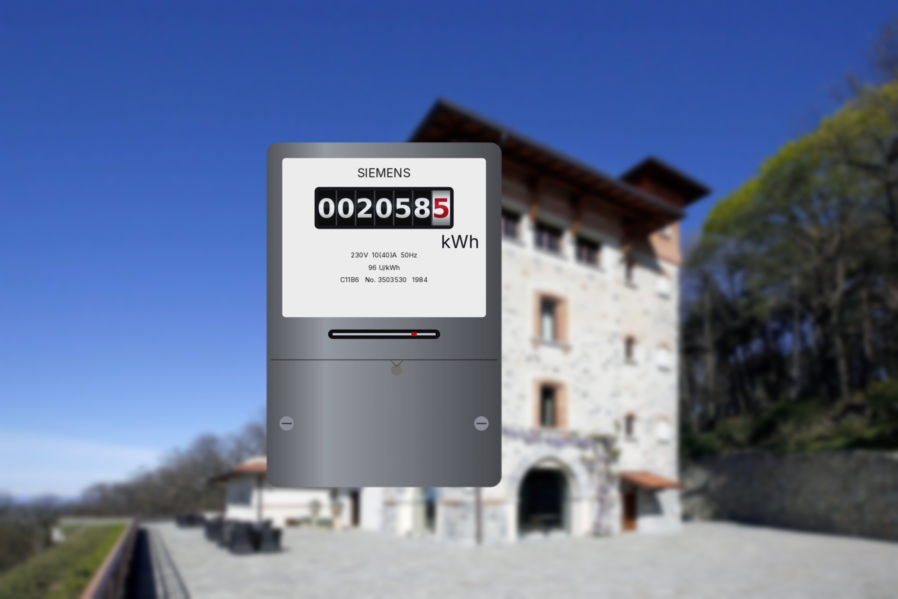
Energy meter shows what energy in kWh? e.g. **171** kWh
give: **2058.5** kWh
